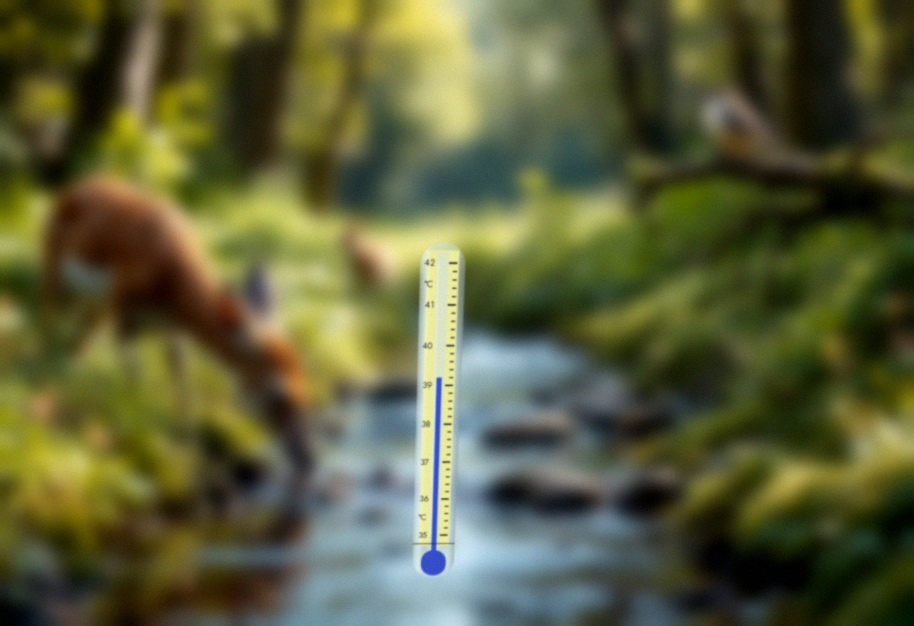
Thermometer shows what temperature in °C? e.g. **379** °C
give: **39.2** °C
